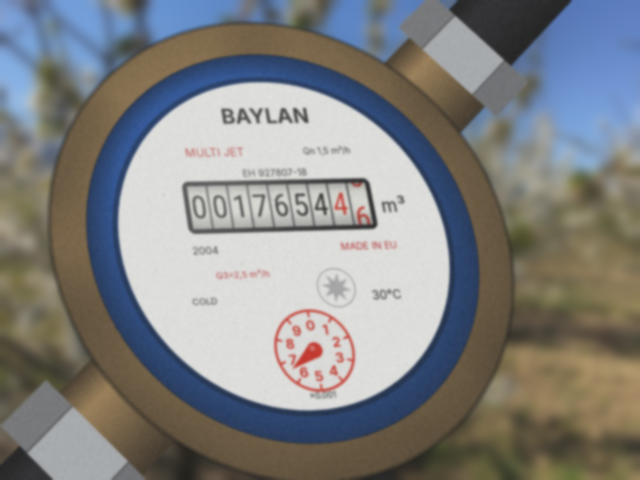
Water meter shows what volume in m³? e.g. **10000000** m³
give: **17654.456** m³
